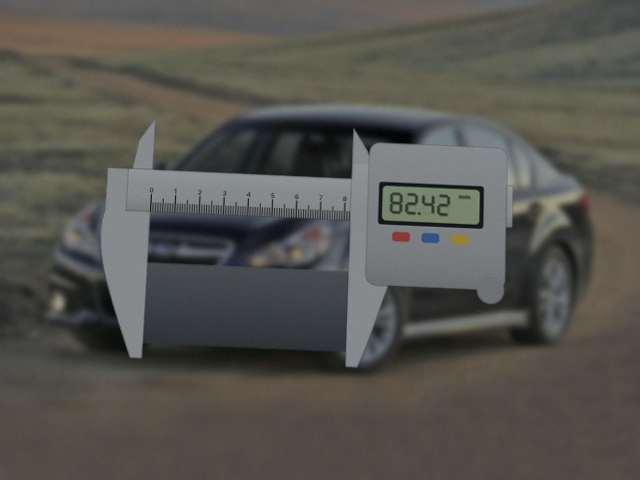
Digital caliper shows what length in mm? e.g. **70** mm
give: **82.42** mm
